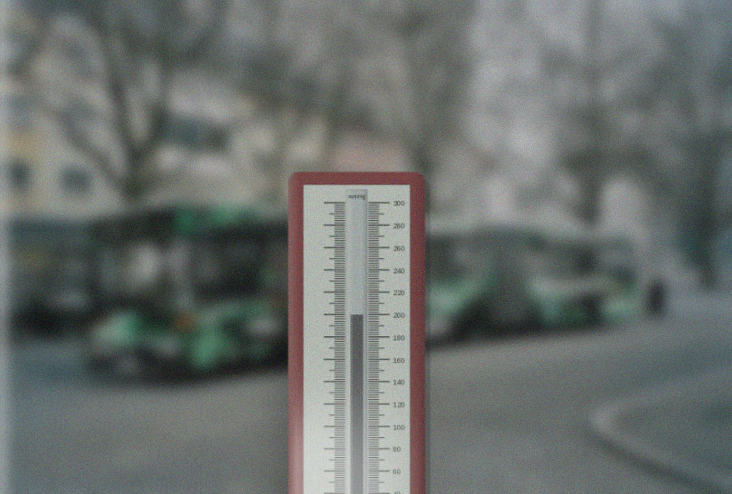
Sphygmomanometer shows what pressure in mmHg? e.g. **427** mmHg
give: **200** mmHg
